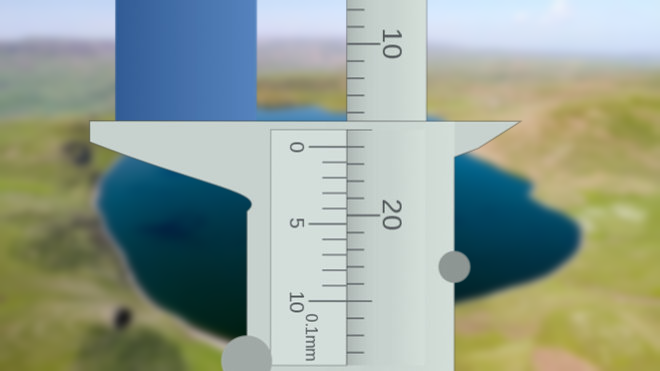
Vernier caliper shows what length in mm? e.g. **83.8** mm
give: **16.0** mm
